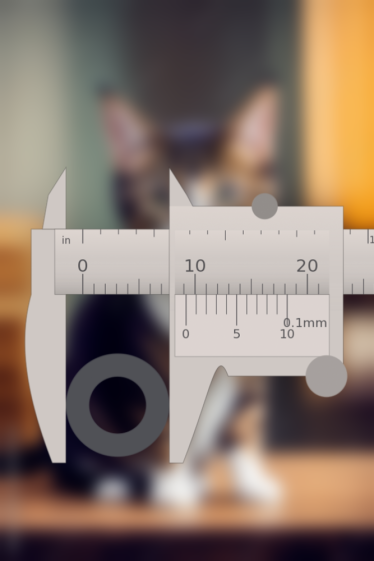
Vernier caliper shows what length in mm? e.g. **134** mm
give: **9.2** mm
